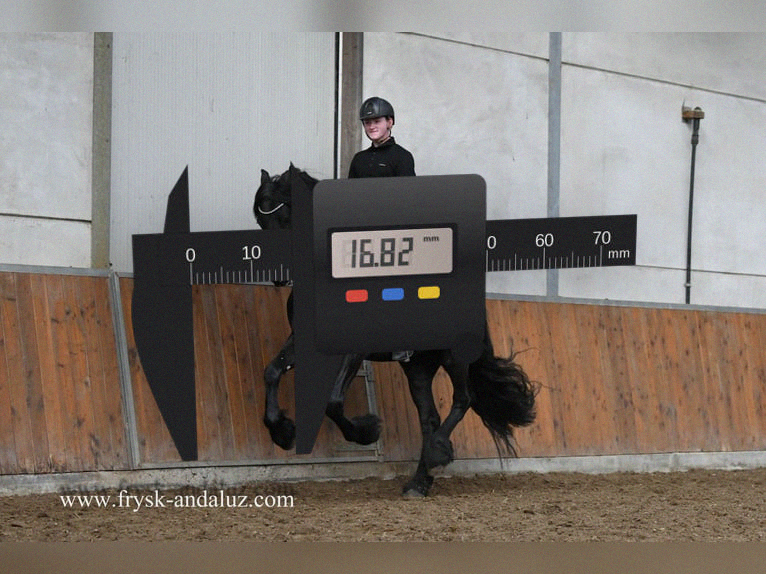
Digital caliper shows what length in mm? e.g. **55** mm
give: **16.82** mm
